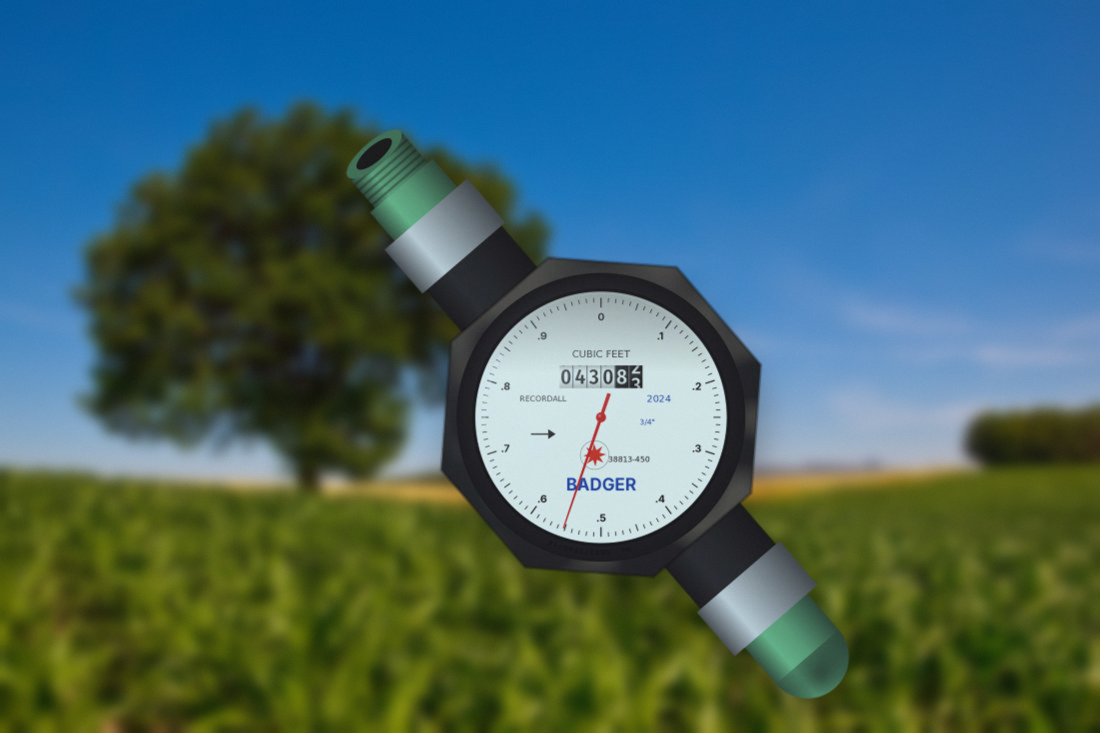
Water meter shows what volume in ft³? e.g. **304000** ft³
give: **43082.55** ft³
